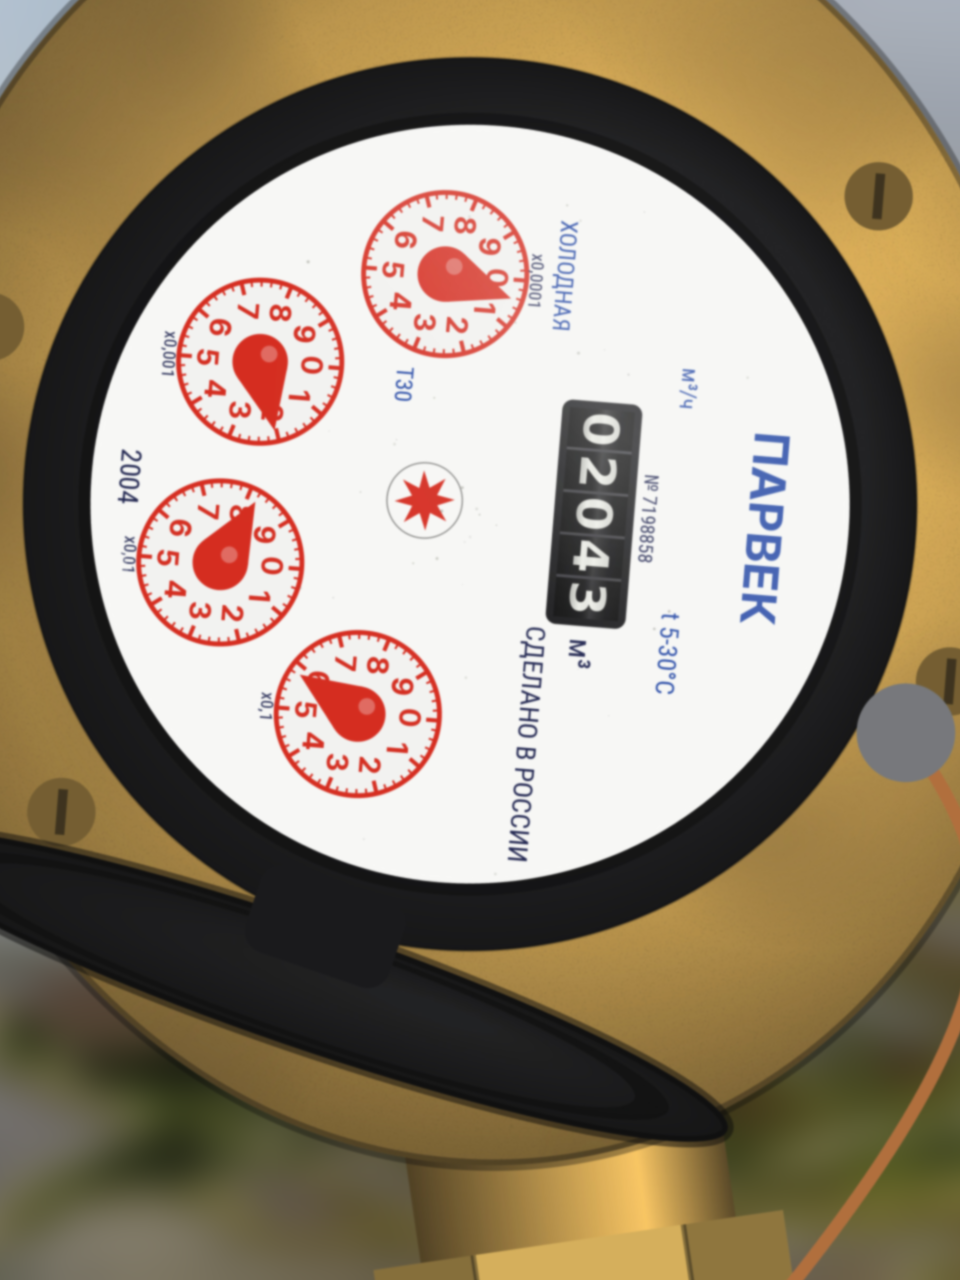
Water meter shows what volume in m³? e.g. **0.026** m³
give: **2043.5820** m³
